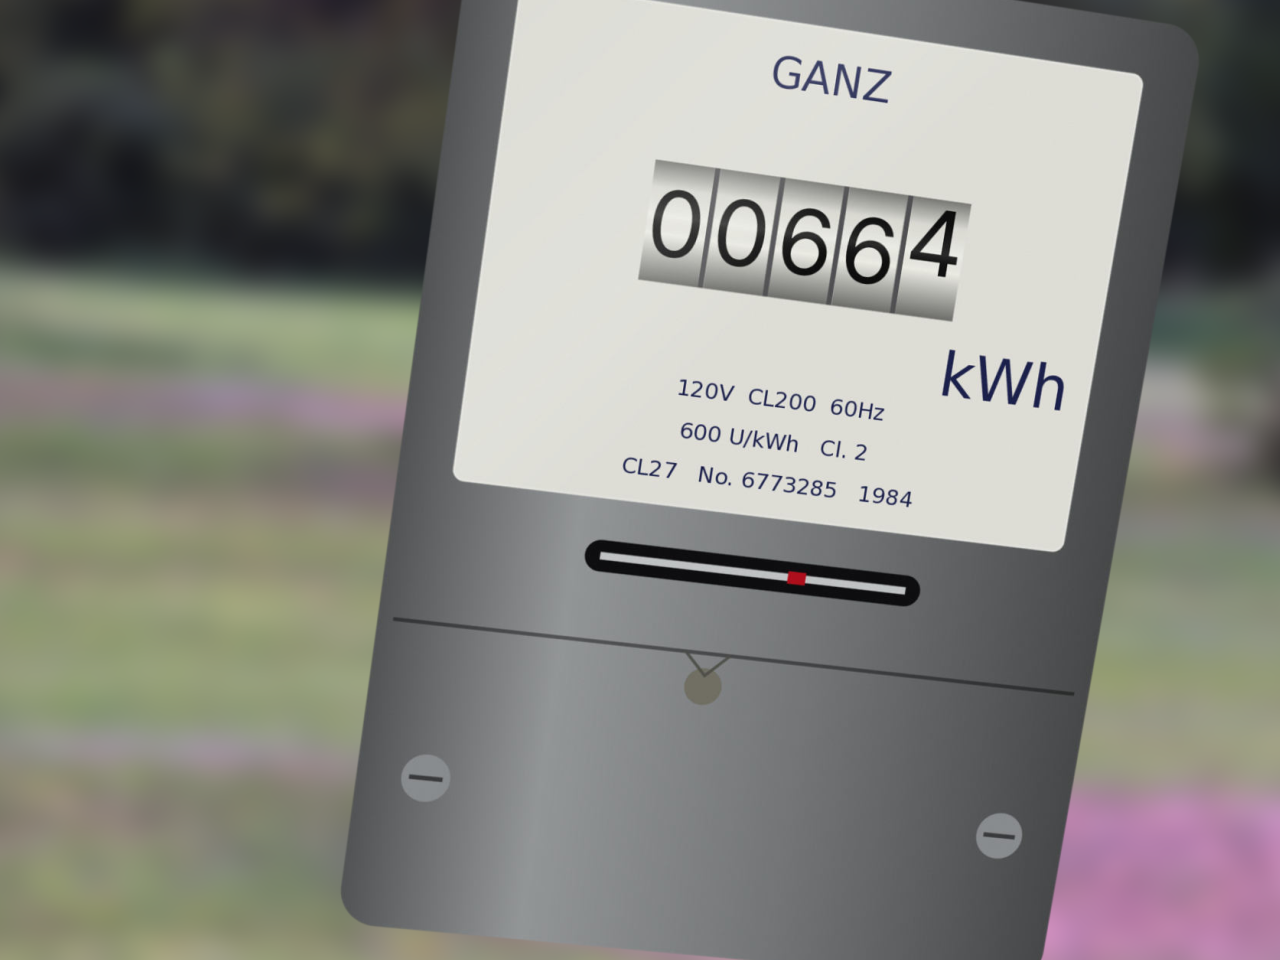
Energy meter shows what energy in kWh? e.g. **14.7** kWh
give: **664** kWh
